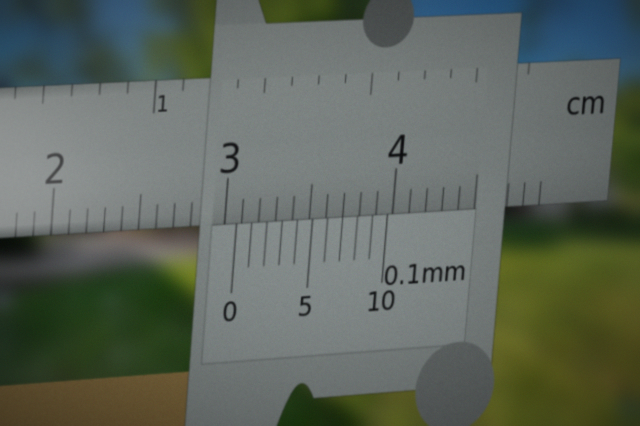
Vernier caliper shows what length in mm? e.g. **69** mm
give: **30.7** mm
